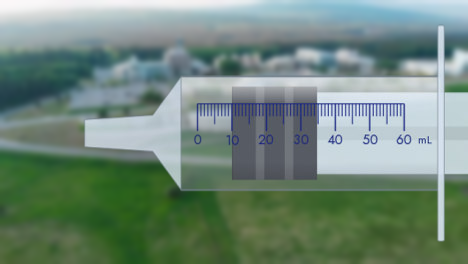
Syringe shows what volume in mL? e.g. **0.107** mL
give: **10** mL
